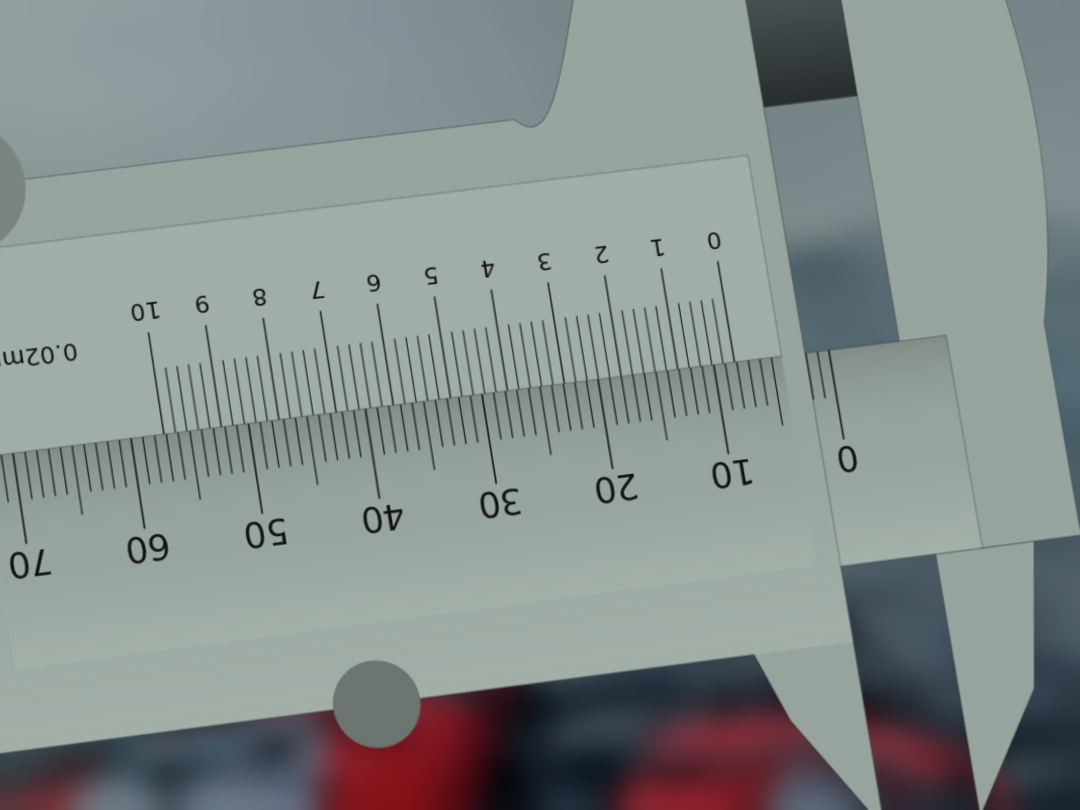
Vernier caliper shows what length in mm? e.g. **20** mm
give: **8.2** mm
